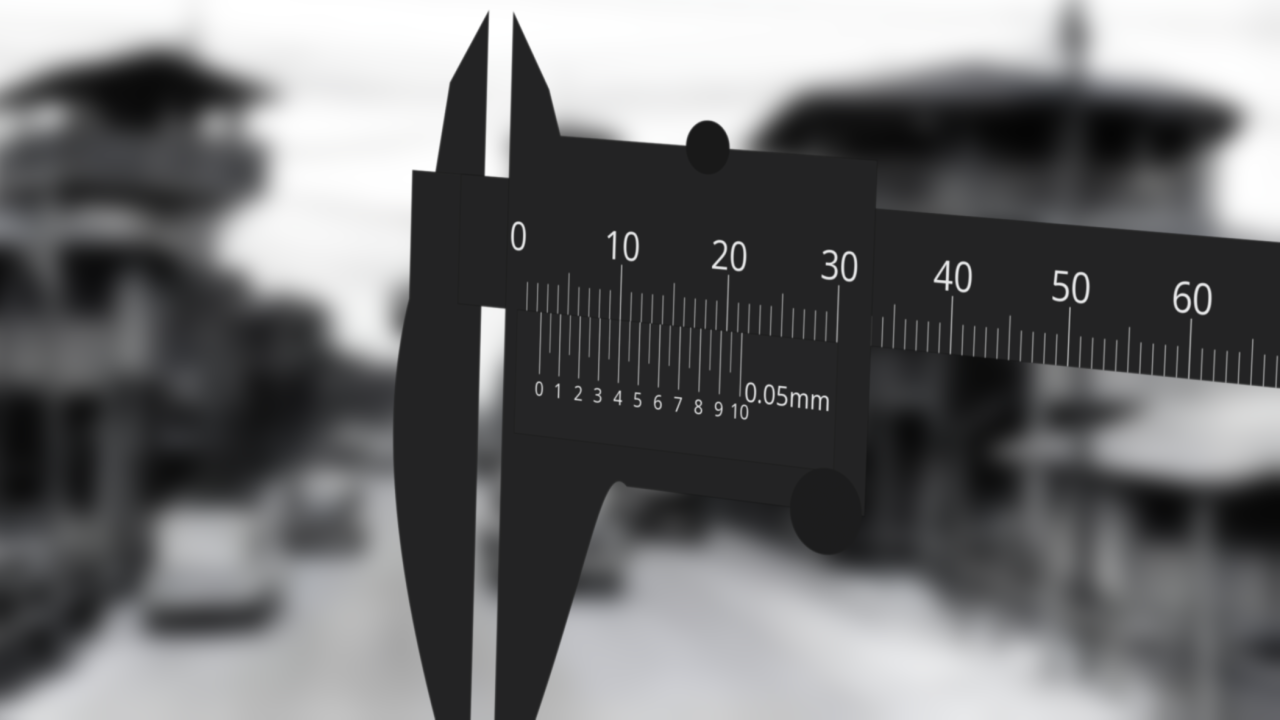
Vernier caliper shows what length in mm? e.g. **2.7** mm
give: **2.4** mm
